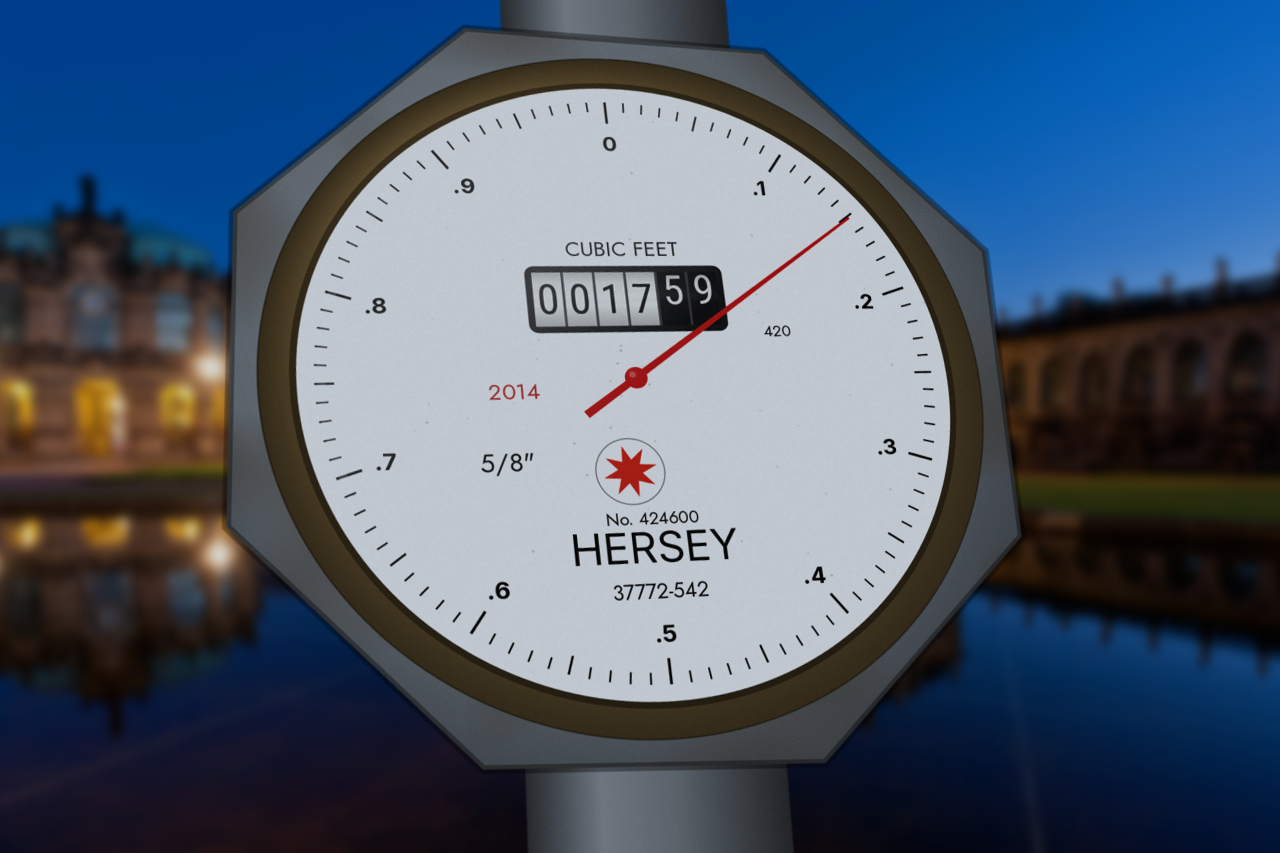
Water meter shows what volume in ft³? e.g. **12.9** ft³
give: **1759.15** ft³
